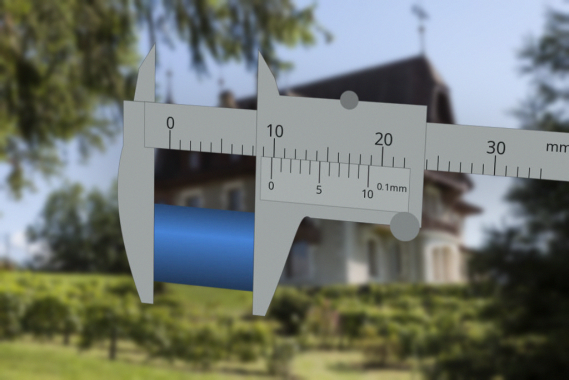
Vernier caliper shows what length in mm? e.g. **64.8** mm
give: **9.8** mm
